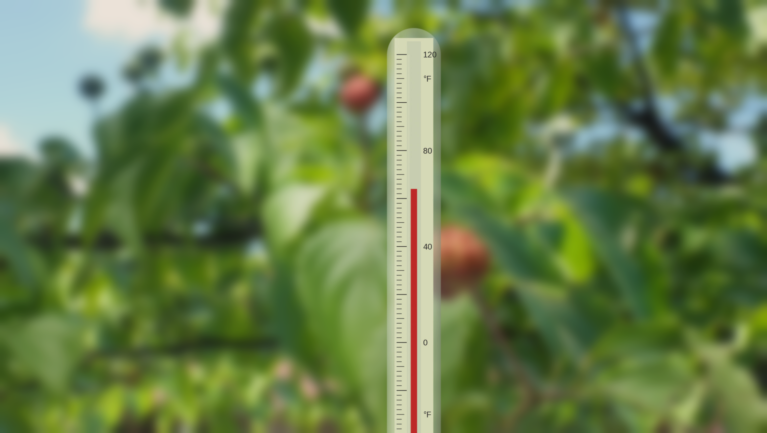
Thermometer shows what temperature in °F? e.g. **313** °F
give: **64** °F
